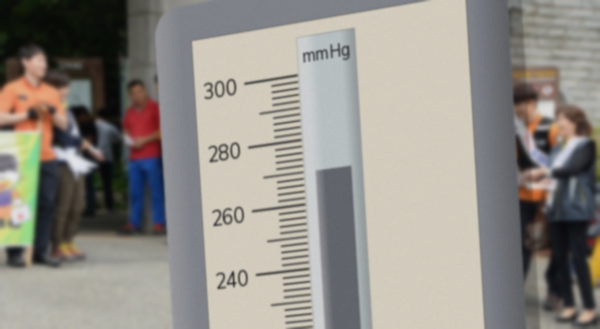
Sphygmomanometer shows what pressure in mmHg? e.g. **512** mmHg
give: **270** mmHg
